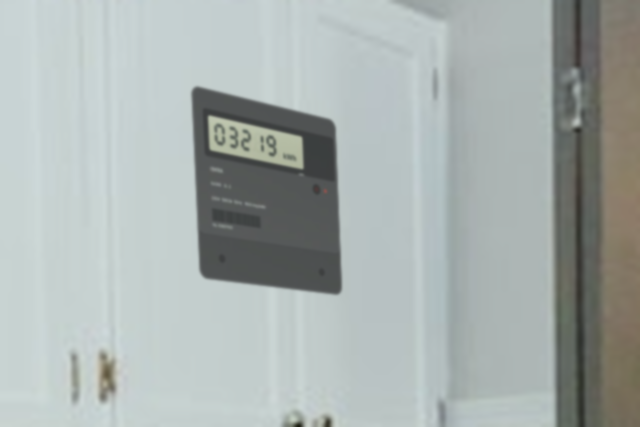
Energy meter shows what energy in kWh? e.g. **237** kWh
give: **3219** kWh
